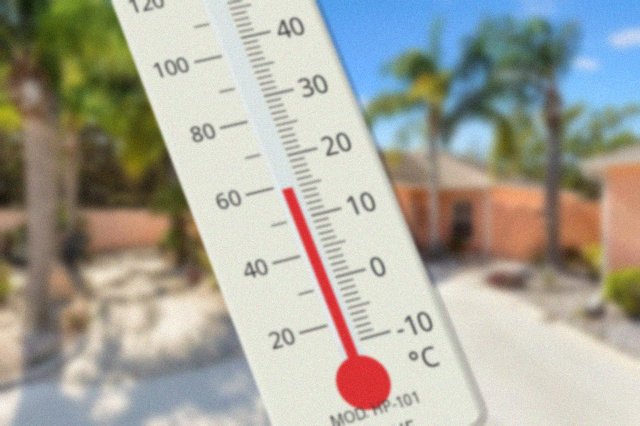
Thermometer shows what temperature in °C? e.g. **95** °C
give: **15** °C
